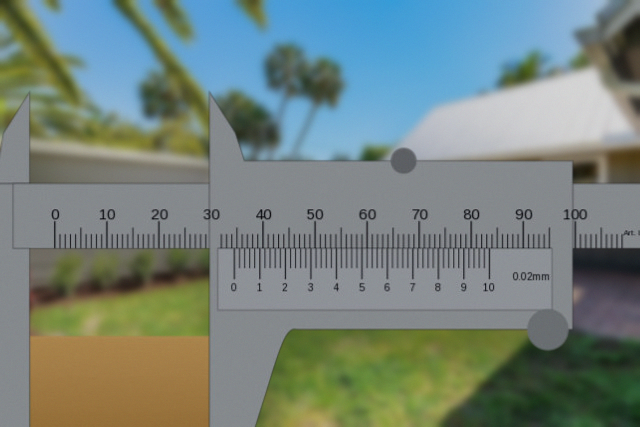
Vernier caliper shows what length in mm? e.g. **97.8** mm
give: **34.5** mm
